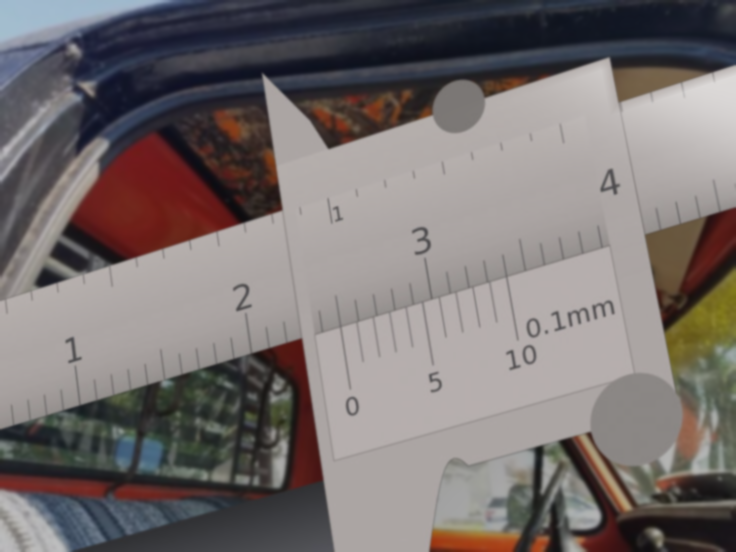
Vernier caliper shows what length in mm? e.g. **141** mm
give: **25.0** mm
